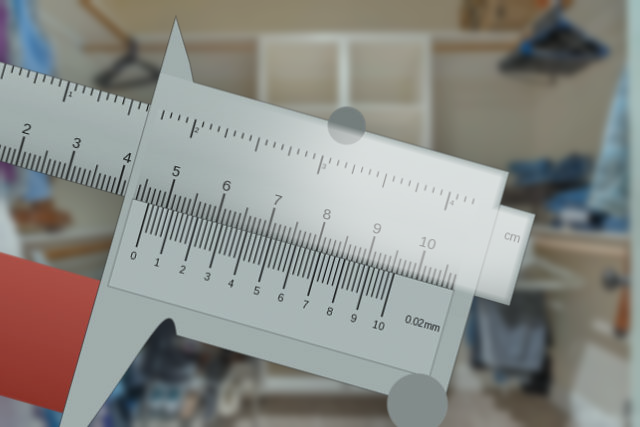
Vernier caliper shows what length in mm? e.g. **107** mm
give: **46.5** mm
